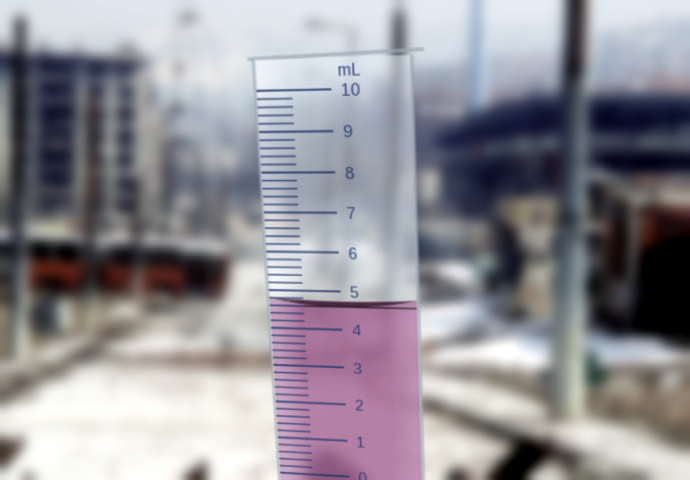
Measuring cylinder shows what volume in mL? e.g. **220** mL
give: **4.6** mL
